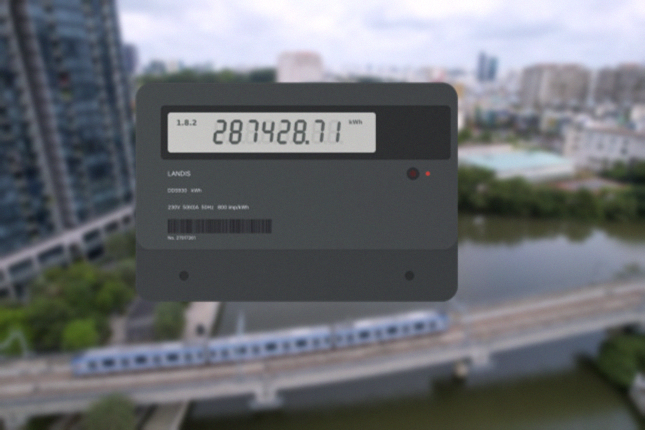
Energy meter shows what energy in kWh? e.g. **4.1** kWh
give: **287428.71** kWh
